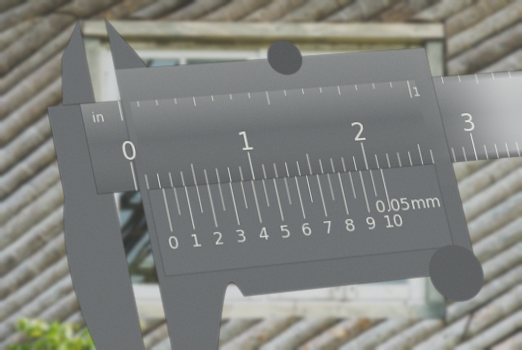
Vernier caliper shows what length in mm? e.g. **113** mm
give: **2.2** mm
